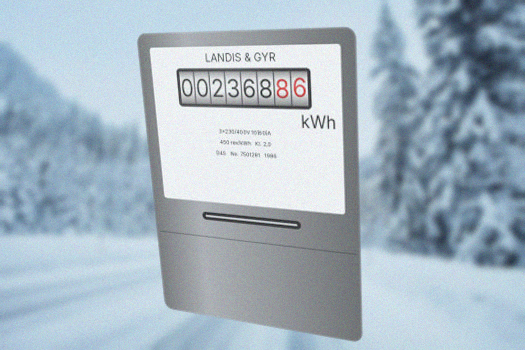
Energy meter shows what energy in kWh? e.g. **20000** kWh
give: **2368.86** kWh
